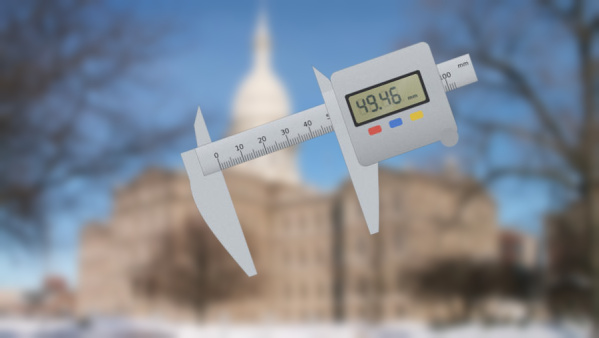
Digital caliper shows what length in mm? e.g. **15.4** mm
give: **49.46** mm
